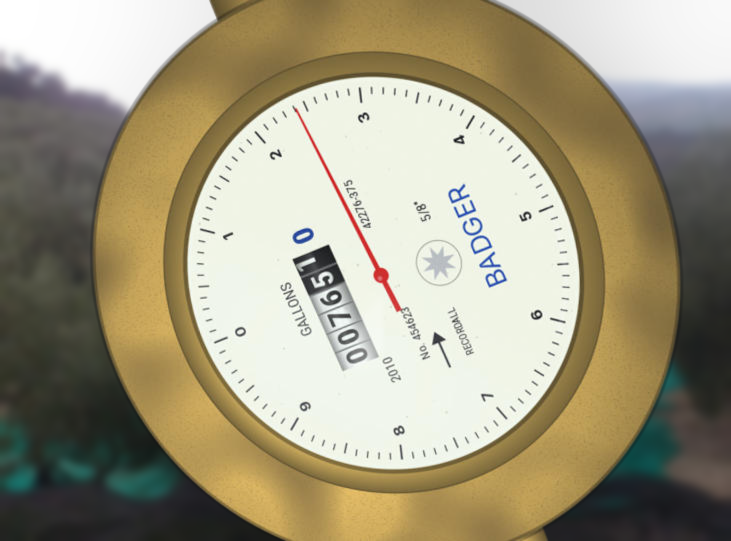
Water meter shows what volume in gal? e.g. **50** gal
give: **76512.4** gal
